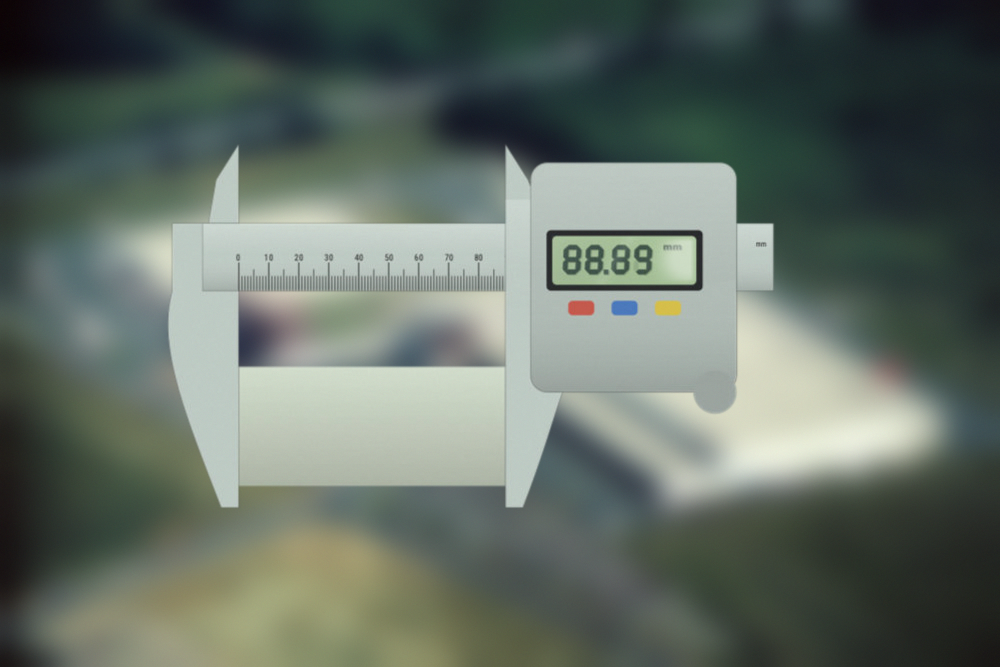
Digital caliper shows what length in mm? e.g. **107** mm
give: **88.89** mm
